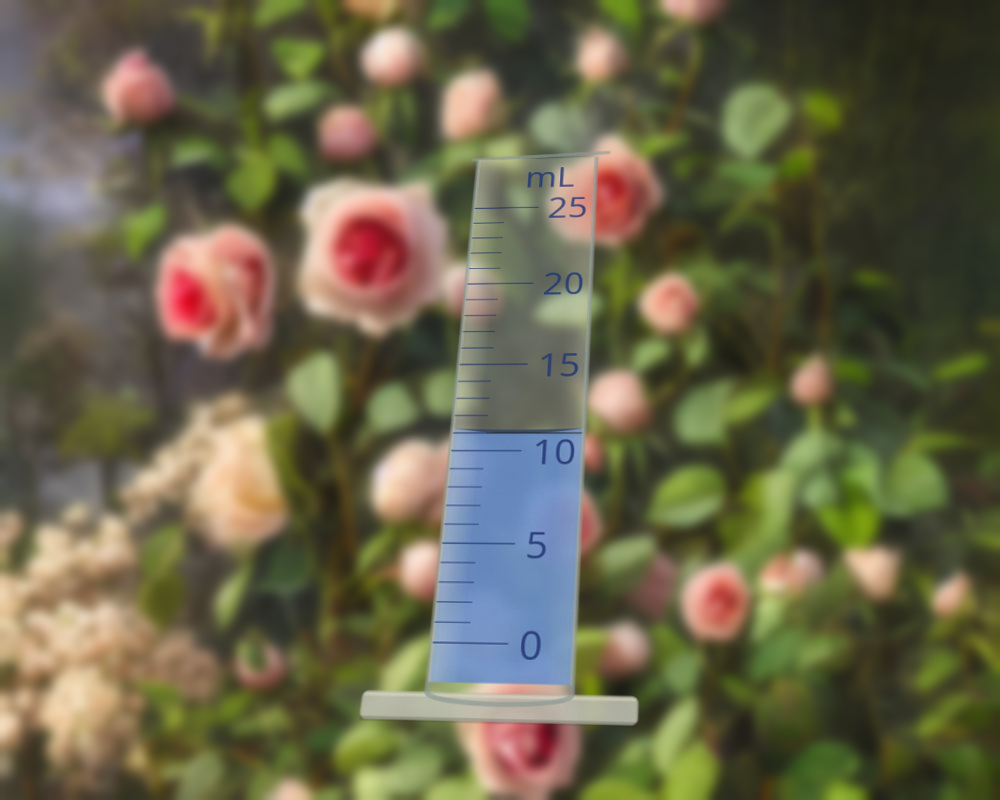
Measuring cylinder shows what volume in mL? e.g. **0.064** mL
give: **11** mL
